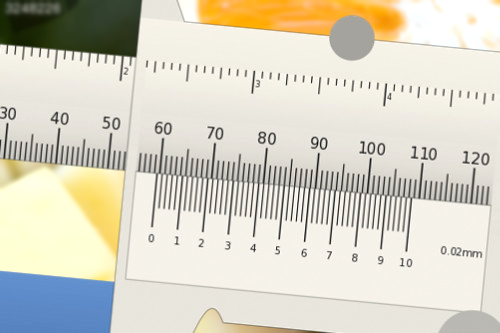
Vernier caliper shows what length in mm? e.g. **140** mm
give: **59.5** mm
